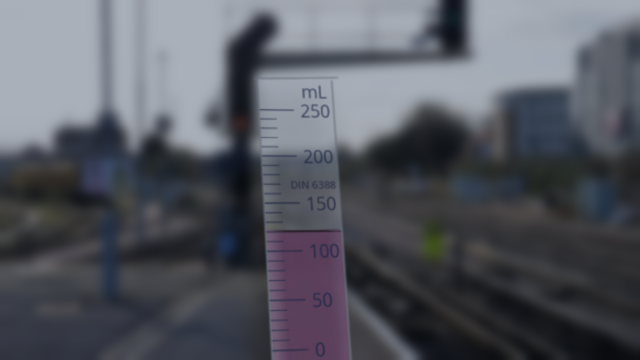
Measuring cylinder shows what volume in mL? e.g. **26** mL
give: **120** mL
